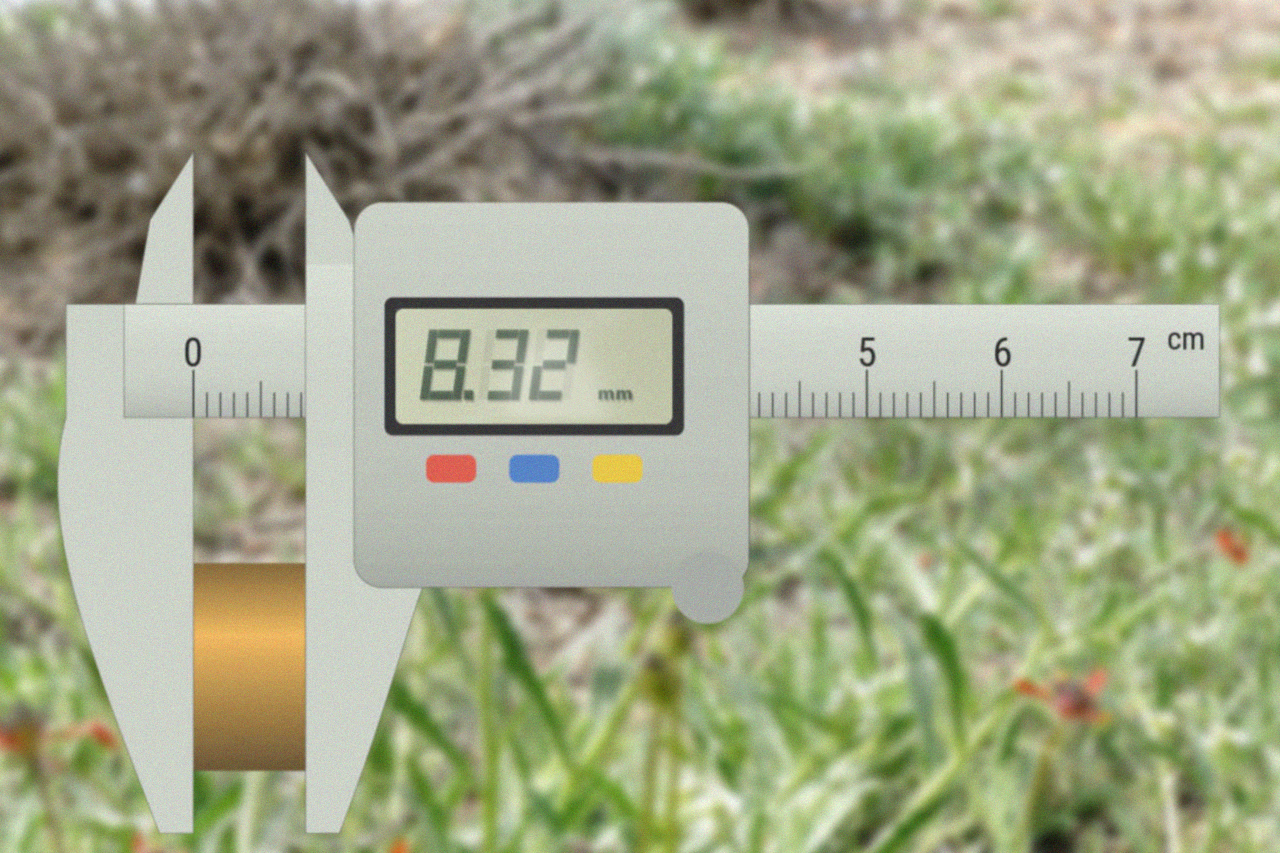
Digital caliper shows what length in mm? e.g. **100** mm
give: **8.32** mm
